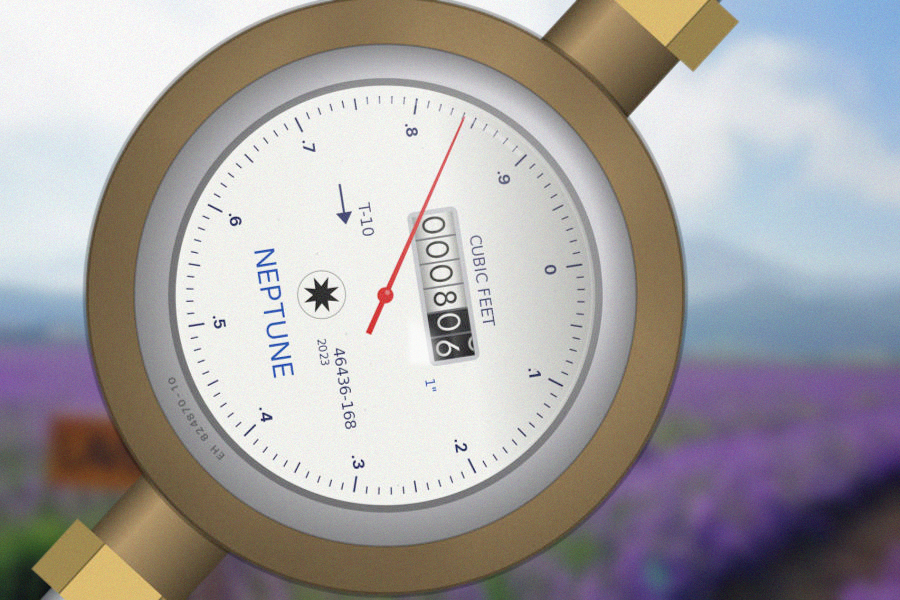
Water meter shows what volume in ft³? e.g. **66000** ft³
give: **805.84** ft³
